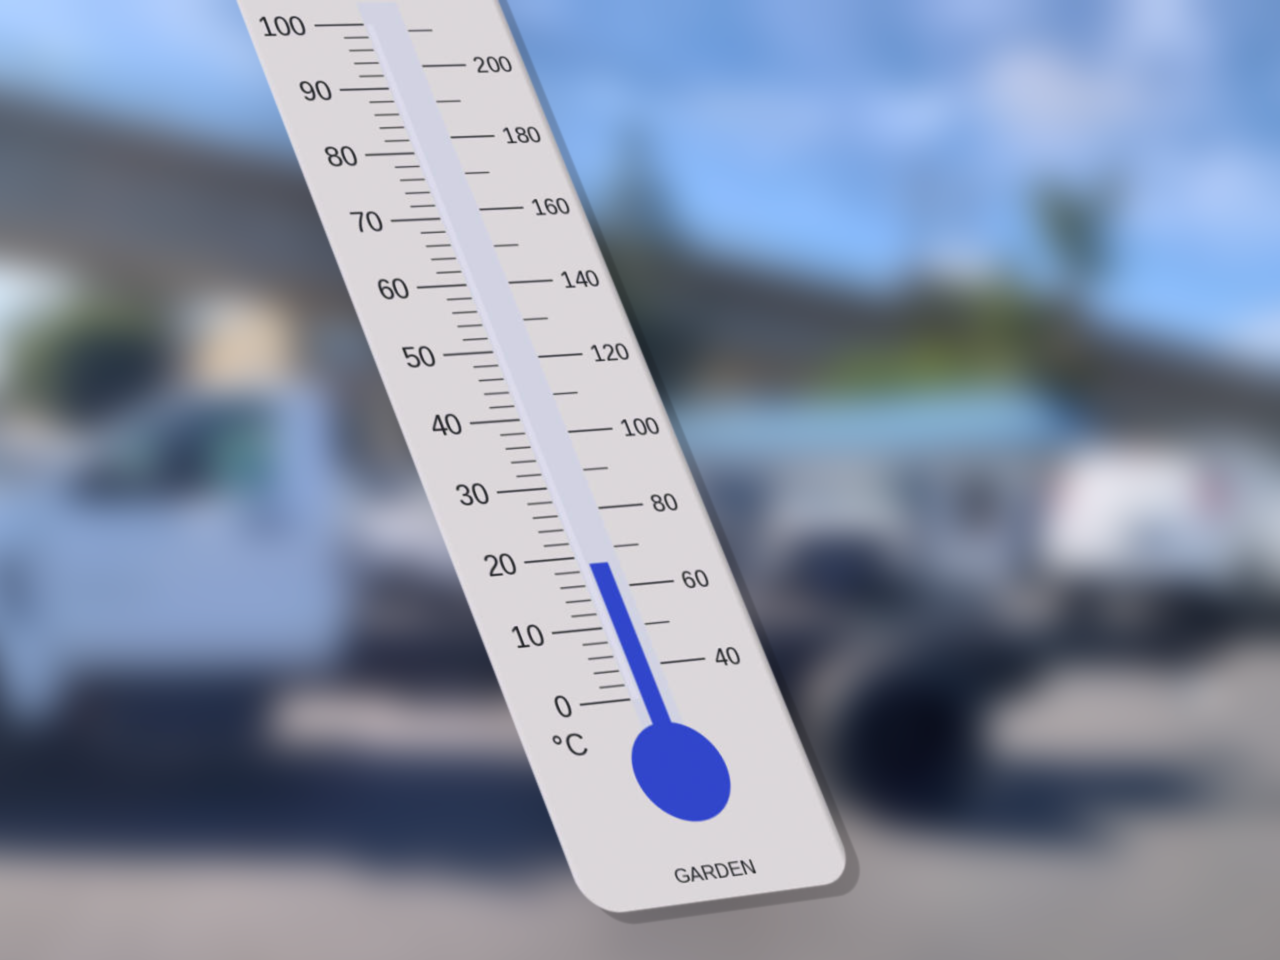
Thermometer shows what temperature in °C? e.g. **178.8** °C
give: **19** °C
